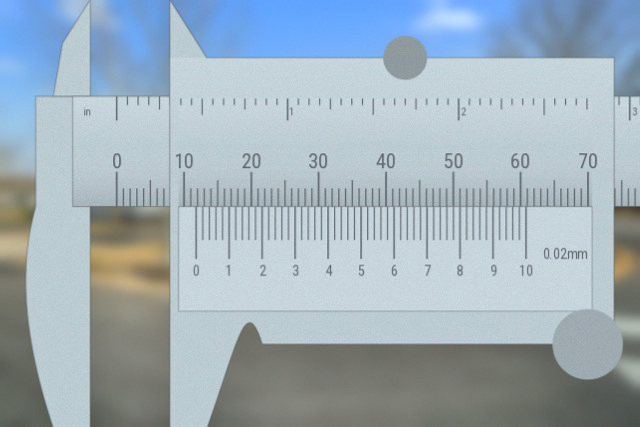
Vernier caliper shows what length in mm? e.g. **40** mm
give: **11.8** mm
